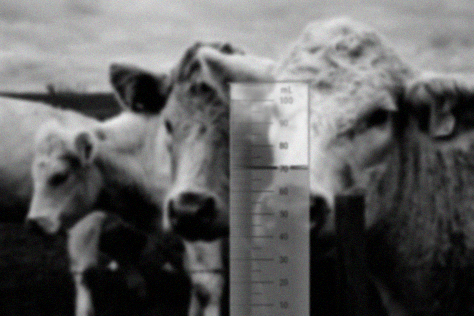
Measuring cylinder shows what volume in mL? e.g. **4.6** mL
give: **70** mL
